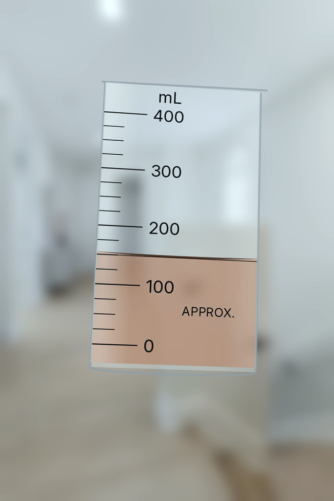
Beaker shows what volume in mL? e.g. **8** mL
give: **150** mL
